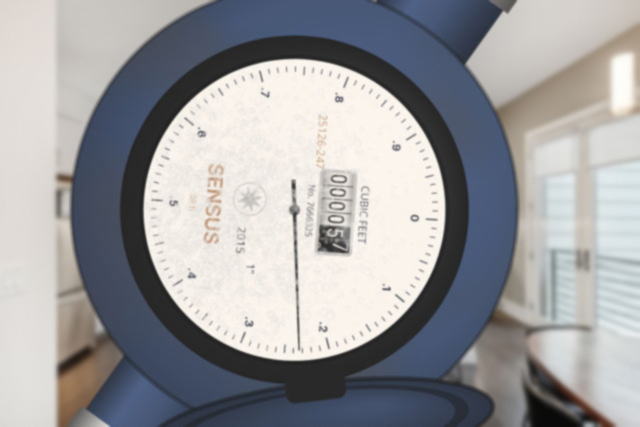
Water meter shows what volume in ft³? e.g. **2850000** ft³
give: **57.23** ft³
